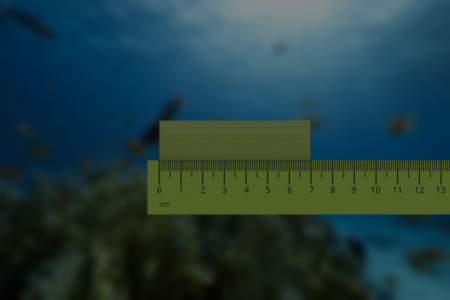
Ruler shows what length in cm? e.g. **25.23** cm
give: **7** cm
